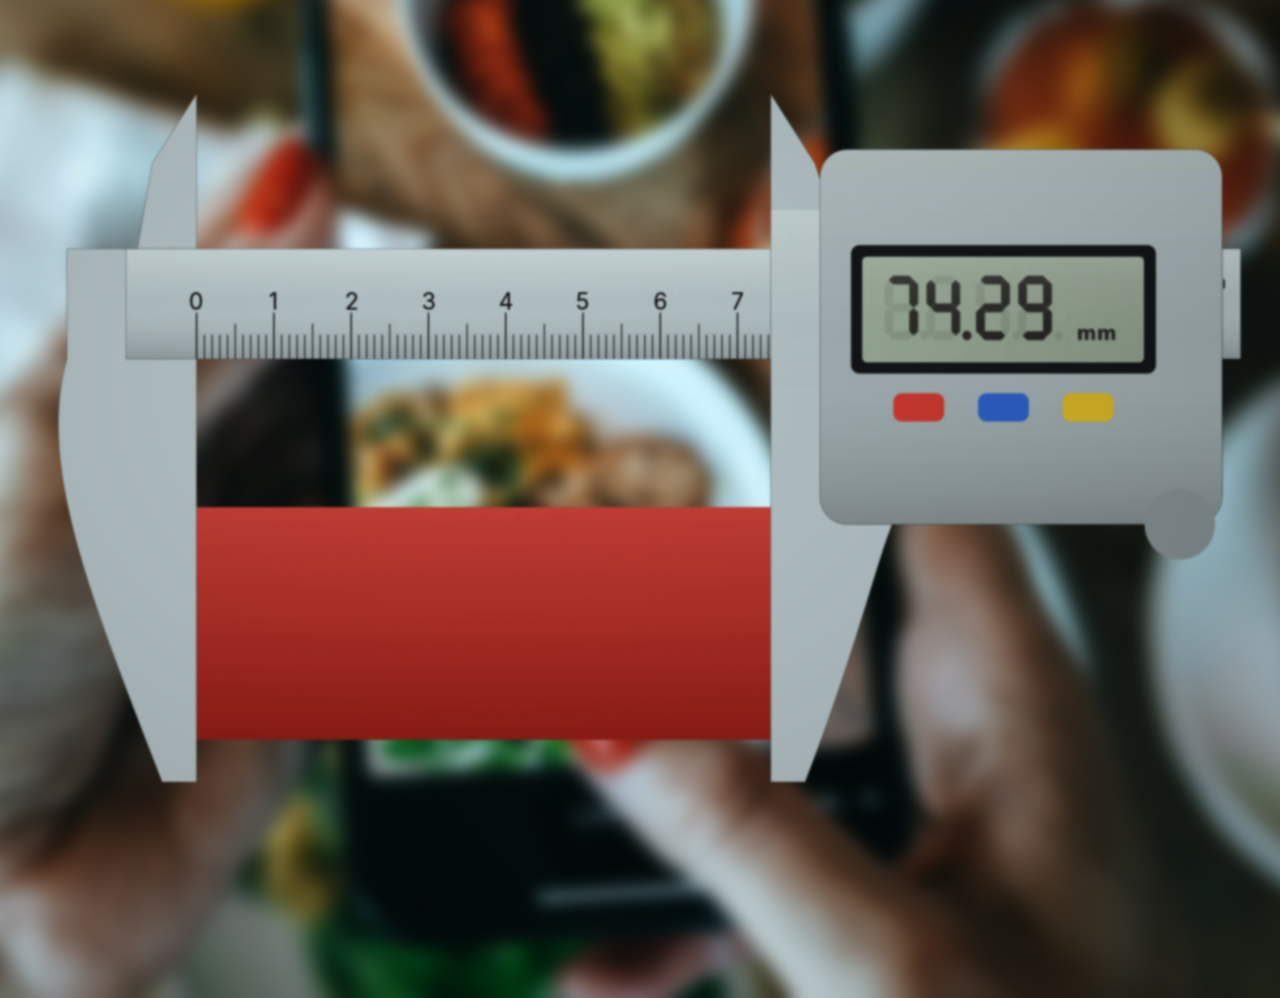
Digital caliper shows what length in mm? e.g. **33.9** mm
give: **74.29** mm
